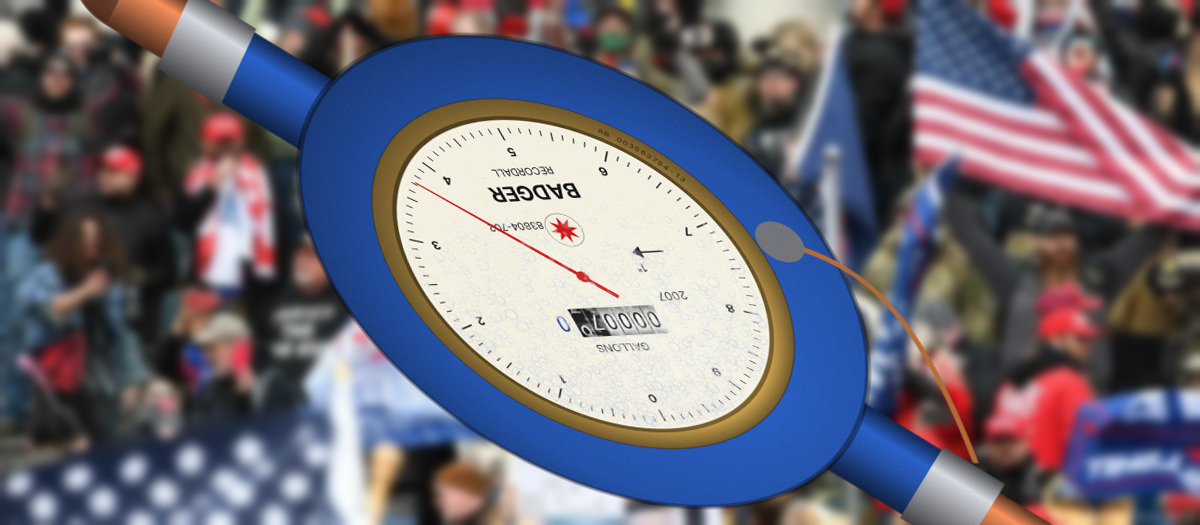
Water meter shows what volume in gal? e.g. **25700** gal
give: **763.7** gal
